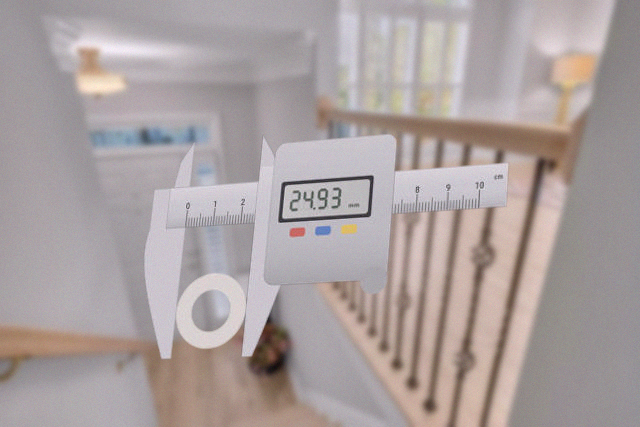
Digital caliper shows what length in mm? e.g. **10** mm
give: **24.93** mm
